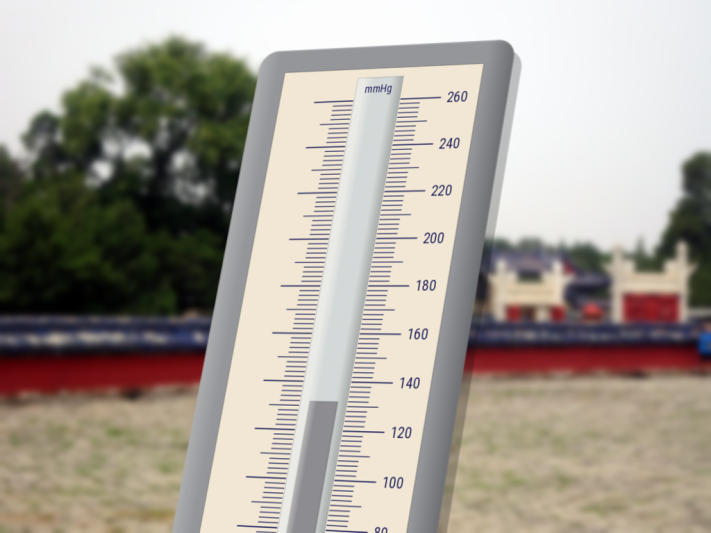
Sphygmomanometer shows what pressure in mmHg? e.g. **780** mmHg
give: **132** mmHg
